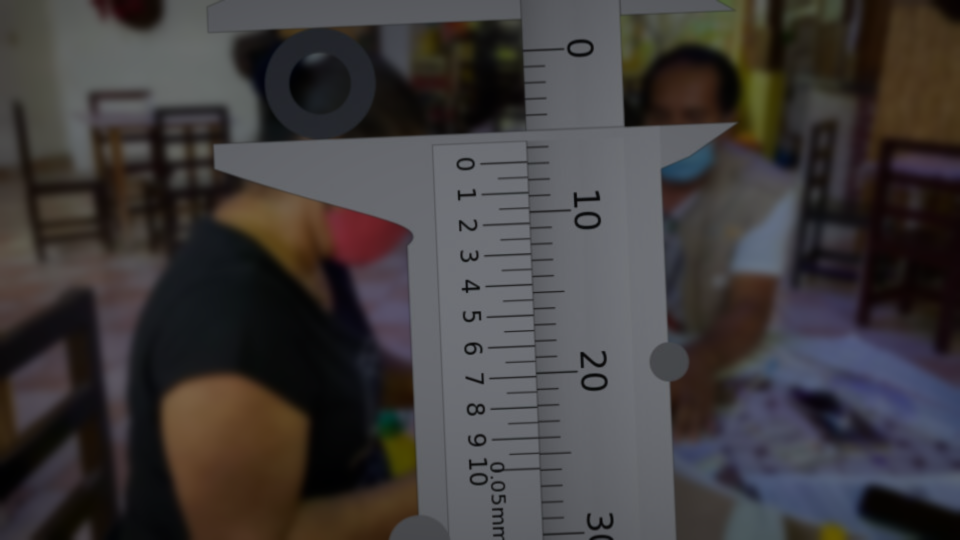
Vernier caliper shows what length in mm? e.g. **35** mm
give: **6.9** mm
